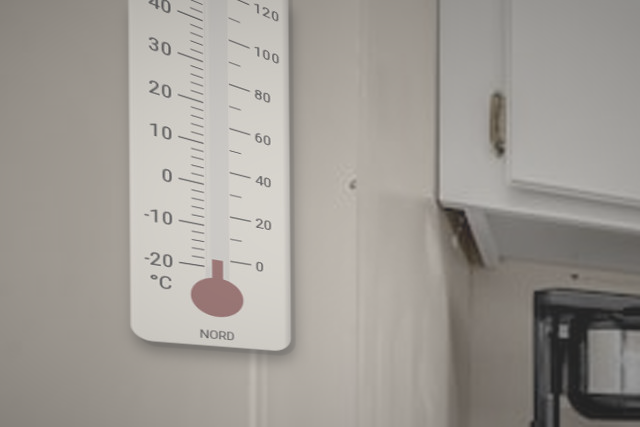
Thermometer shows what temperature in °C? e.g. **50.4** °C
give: **-18** °C
